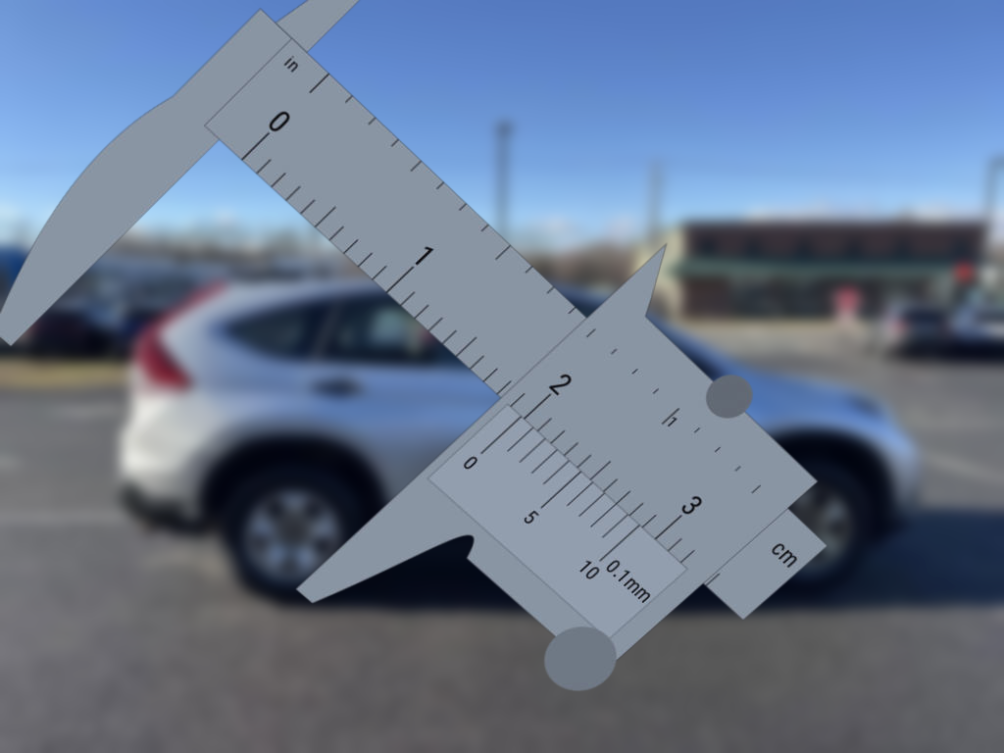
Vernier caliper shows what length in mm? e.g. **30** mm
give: **19.8** mm
